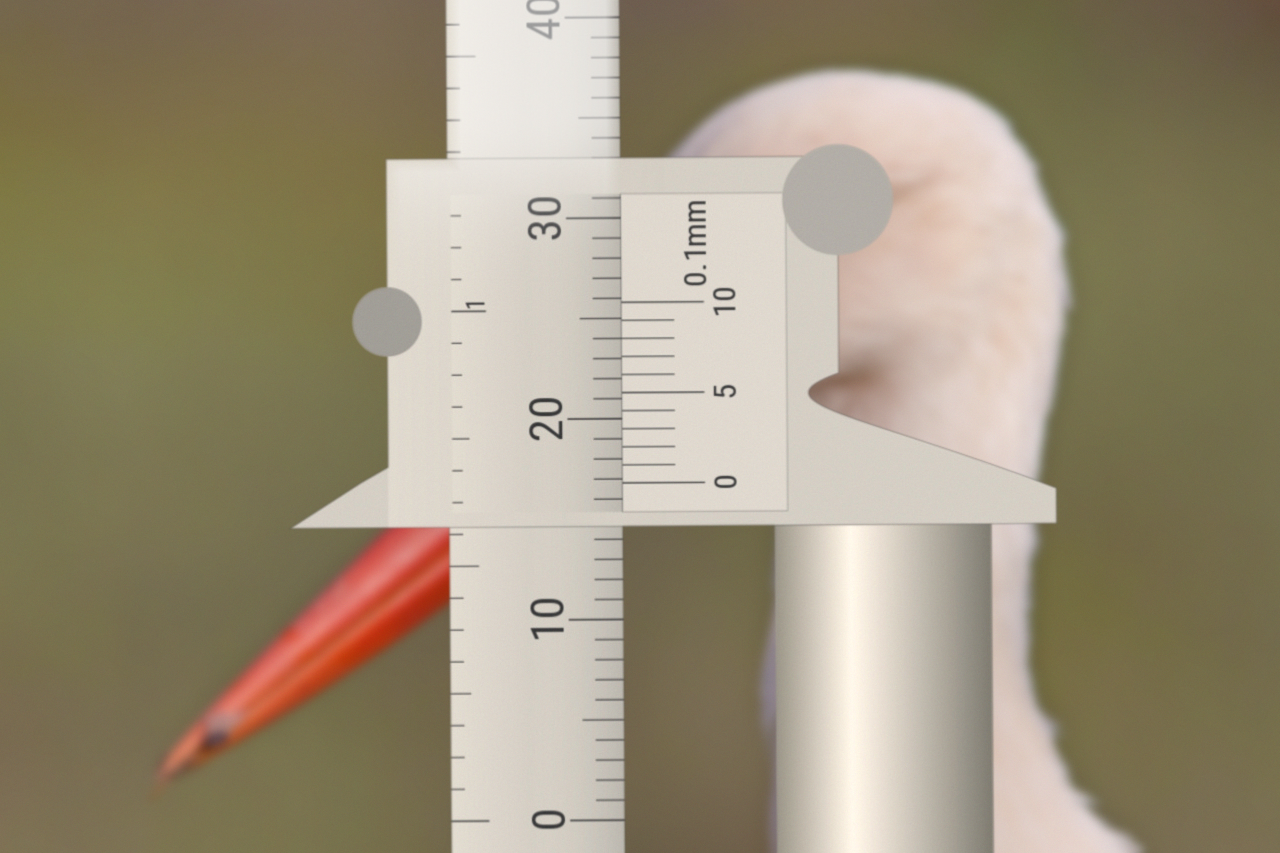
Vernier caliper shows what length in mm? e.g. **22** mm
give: **16.8** mm
